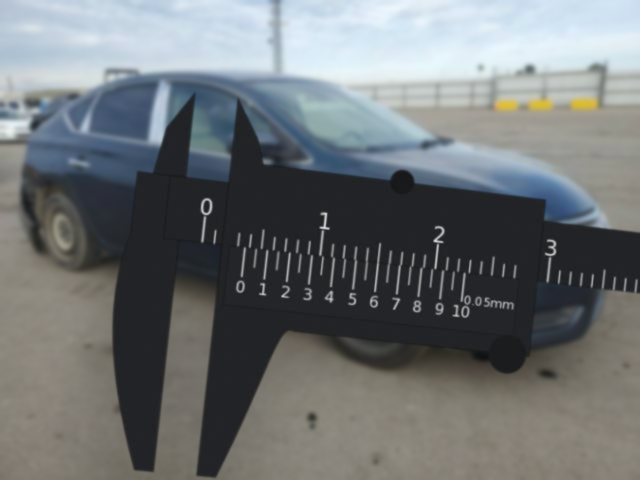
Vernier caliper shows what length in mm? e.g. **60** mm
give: **3.6** mm
